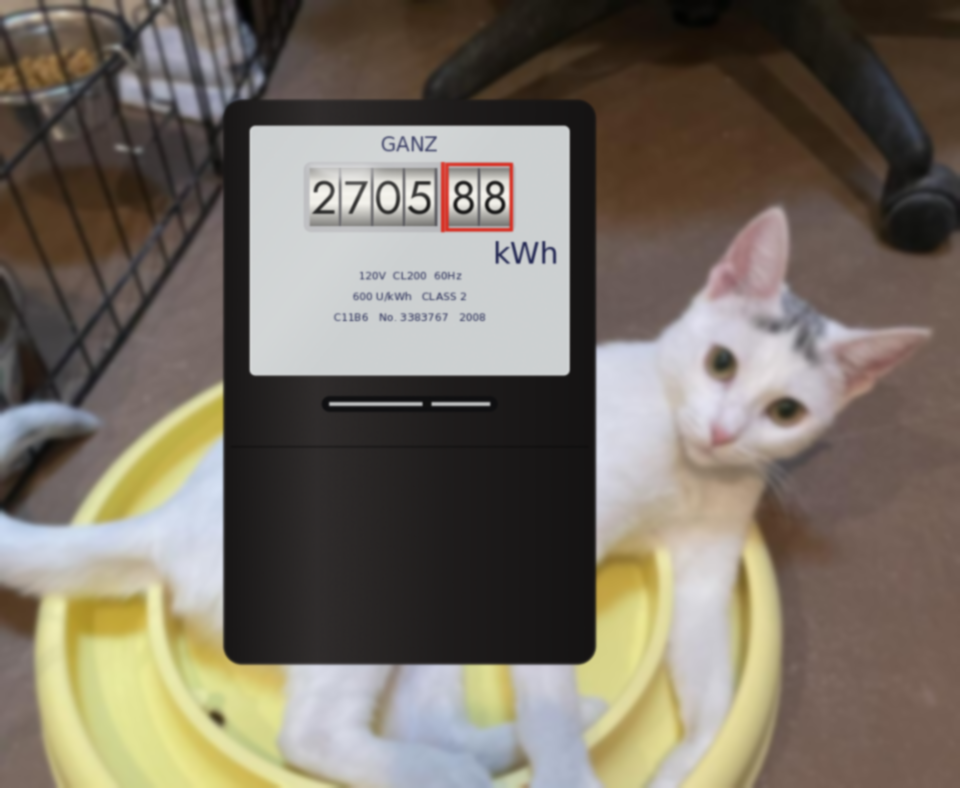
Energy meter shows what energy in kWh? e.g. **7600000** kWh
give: **2705.88** kWh
